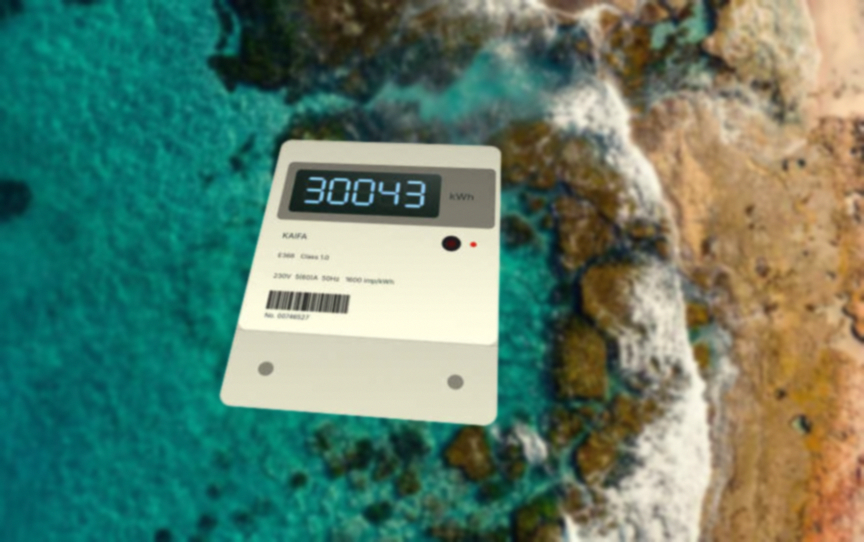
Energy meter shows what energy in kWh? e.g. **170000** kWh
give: **30043** kWh
